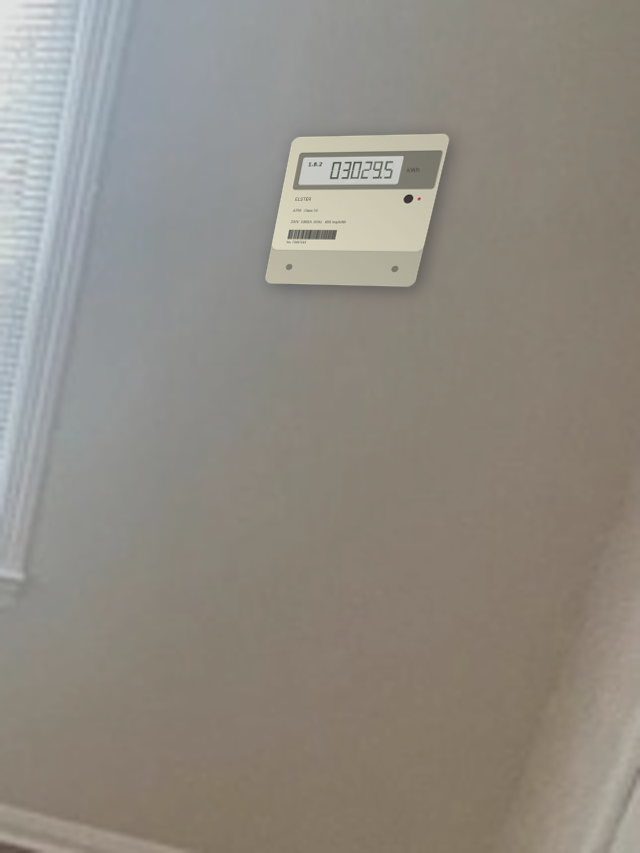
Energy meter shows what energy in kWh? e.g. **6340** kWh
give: **3029.5** kWh
